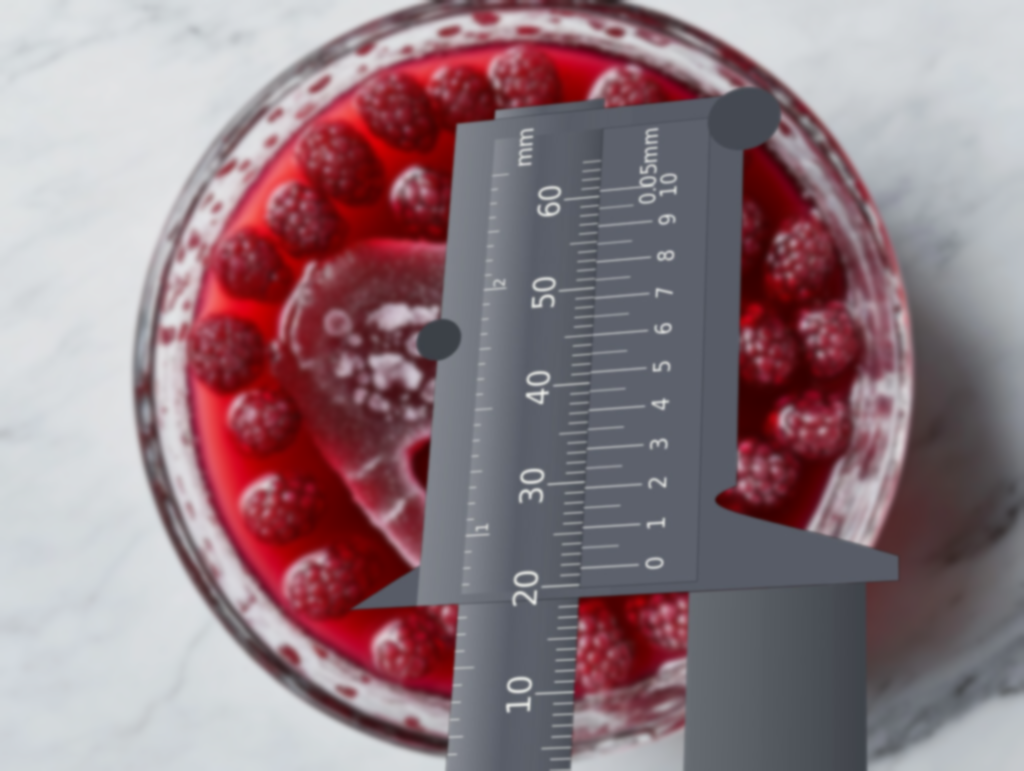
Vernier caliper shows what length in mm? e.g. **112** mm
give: **21.6** mm
